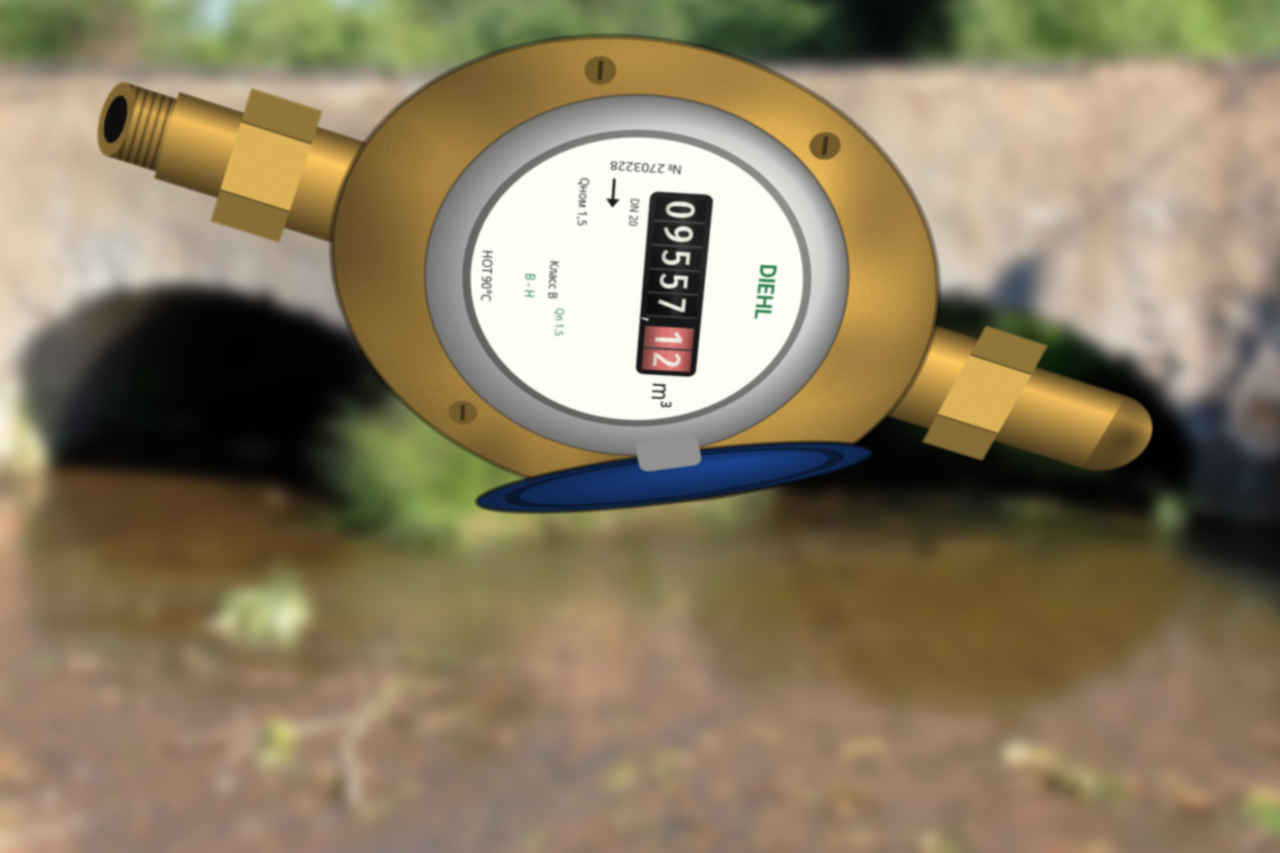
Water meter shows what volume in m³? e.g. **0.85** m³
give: **9557.12** m³
